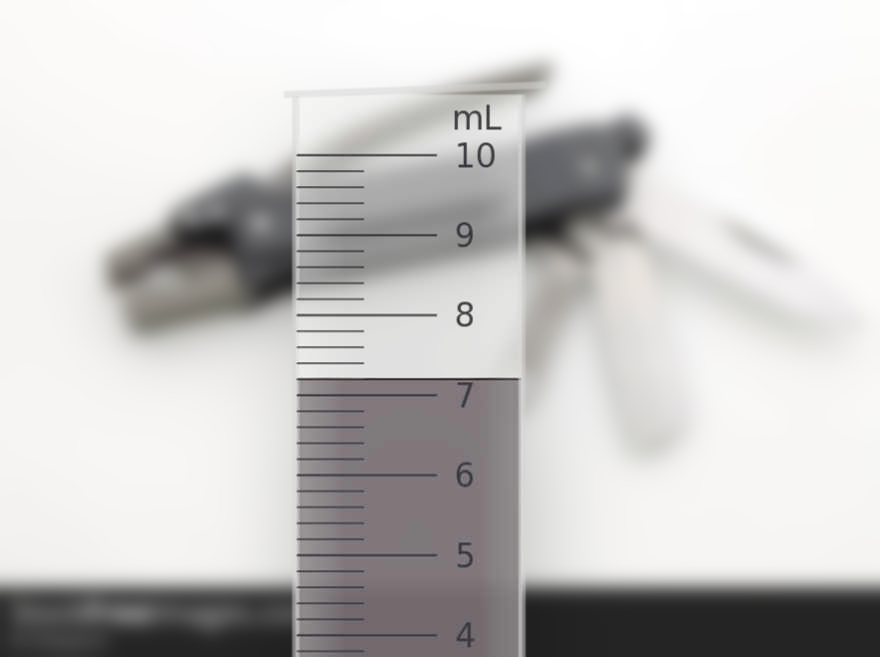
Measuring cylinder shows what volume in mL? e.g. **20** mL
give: **7.2** mL
